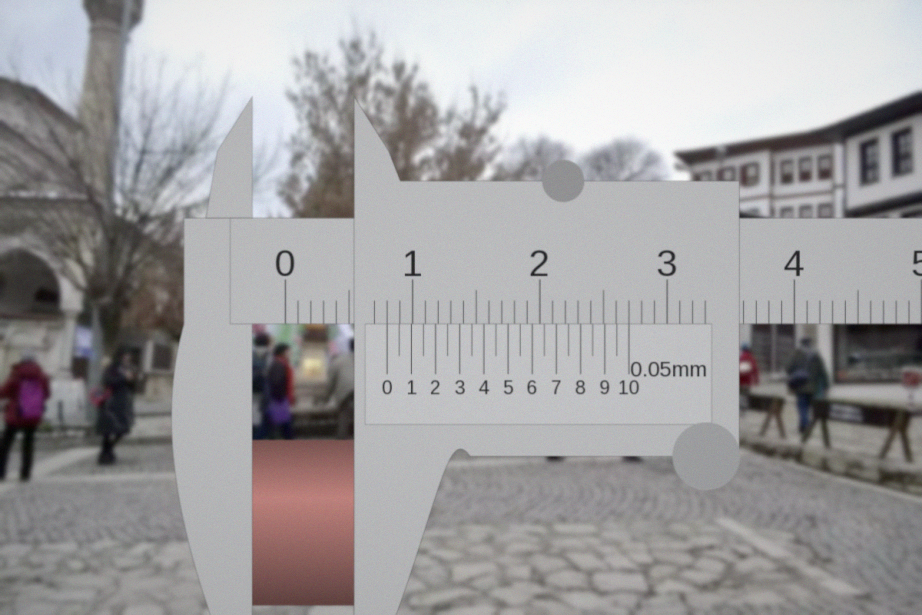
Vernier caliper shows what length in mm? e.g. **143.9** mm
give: **8.0** mm
